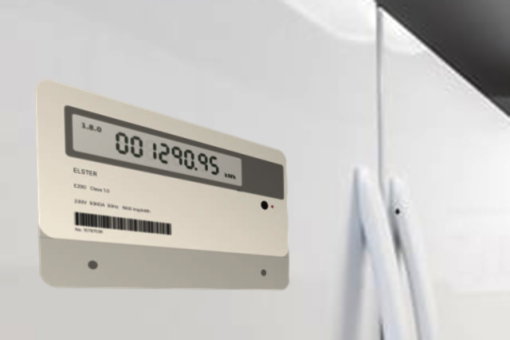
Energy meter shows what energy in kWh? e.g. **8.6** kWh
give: **1290.95** kWh
